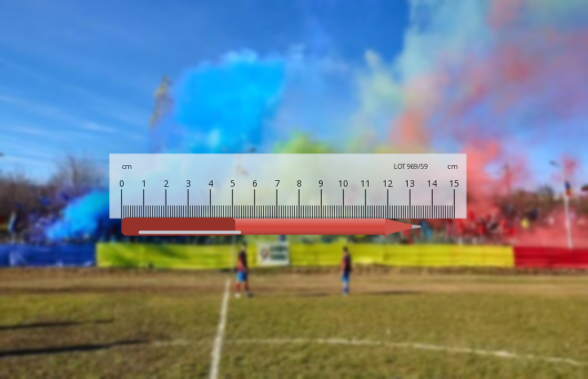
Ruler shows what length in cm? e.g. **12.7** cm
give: **13.5** cm
